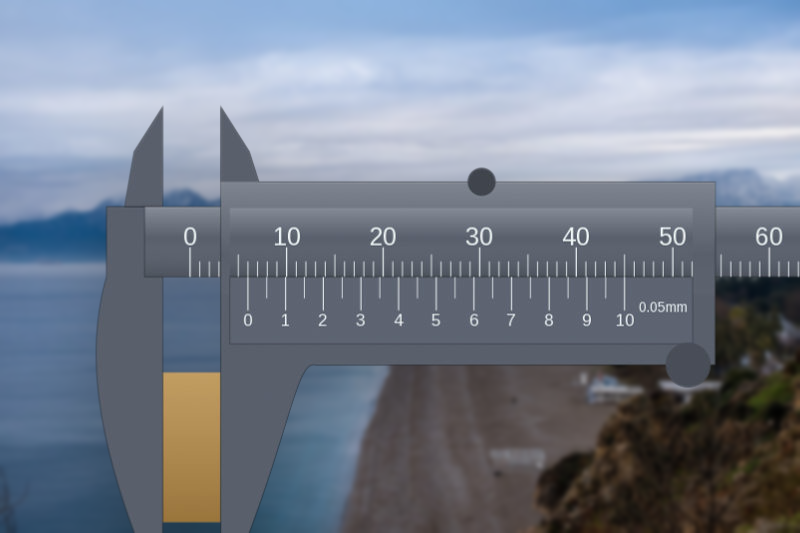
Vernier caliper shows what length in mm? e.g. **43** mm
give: **6.0** mm
